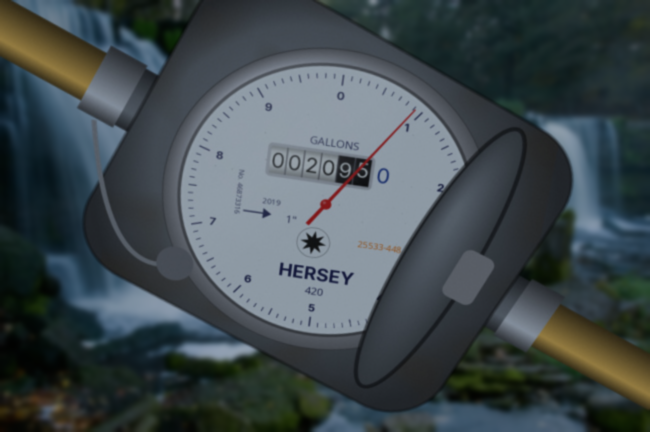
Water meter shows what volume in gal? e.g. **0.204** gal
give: **20950.9** gal
